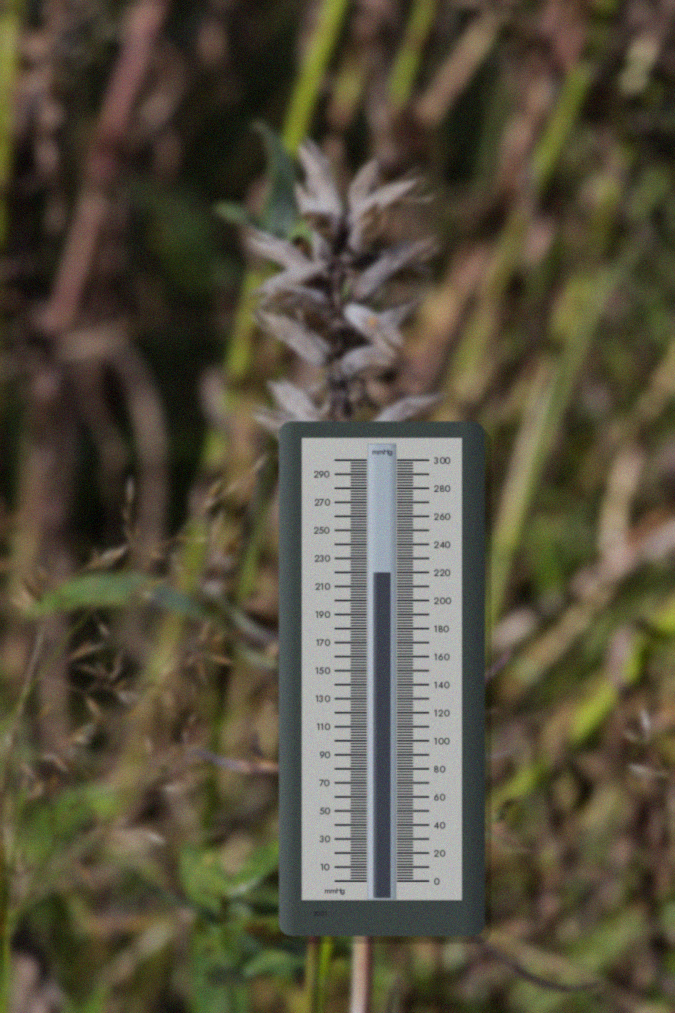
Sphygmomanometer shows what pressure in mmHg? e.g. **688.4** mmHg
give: **220** mmHg
